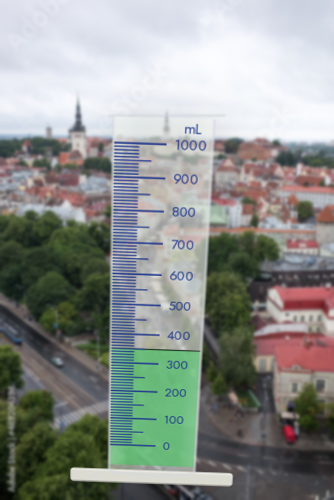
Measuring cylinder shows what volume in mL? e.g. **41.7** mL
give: **350** mL
